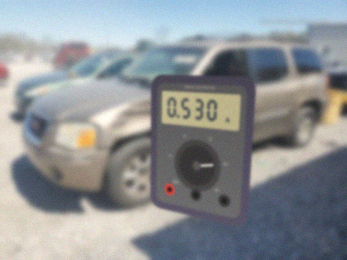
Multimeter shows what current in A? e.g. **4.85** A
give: **0.530** A
